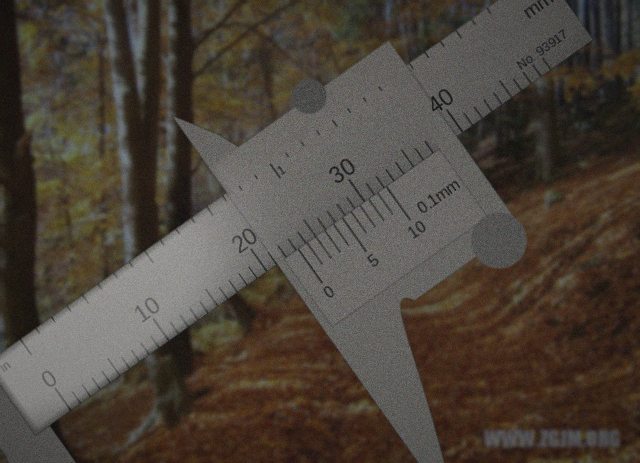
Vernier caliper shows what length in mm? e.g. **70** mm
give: **23.2** mm
